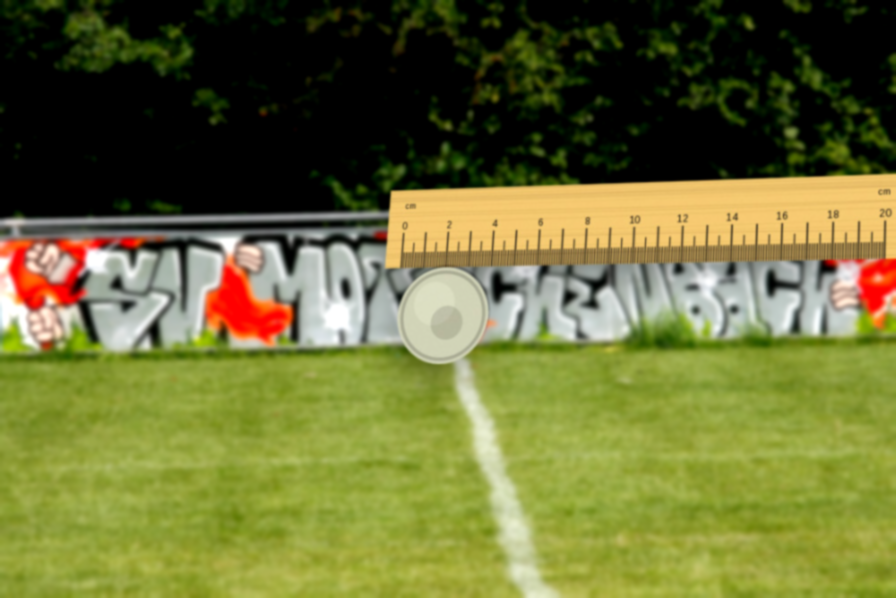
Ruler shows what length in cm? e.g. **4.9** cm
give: **4** cm
